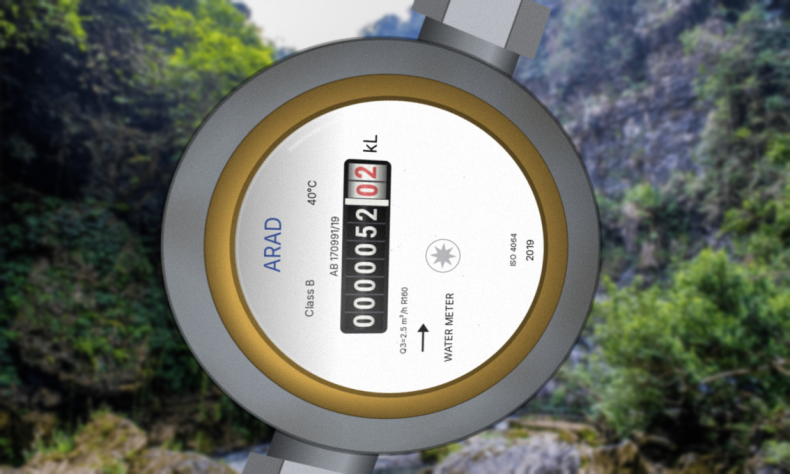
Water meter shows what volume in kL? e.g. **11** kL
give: **52.02** kL
